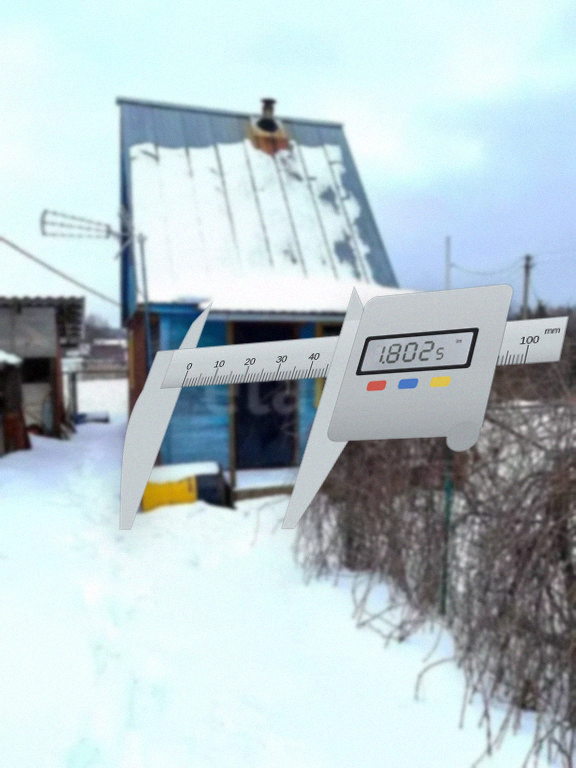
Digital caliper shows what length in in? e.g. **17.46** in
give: **1.8025** in
